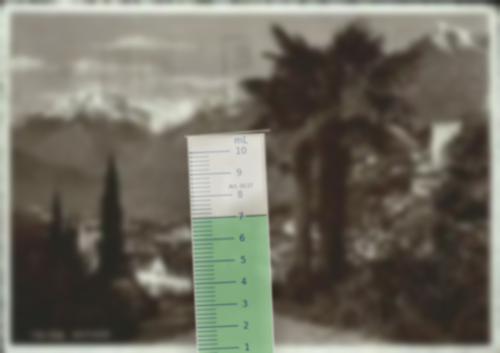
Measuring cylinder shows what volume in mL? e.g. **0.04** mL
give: **7** mL
